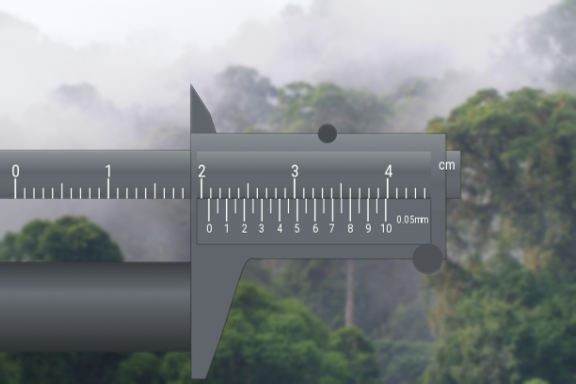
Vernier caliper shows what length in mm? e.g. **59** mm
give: **20.8** mm
